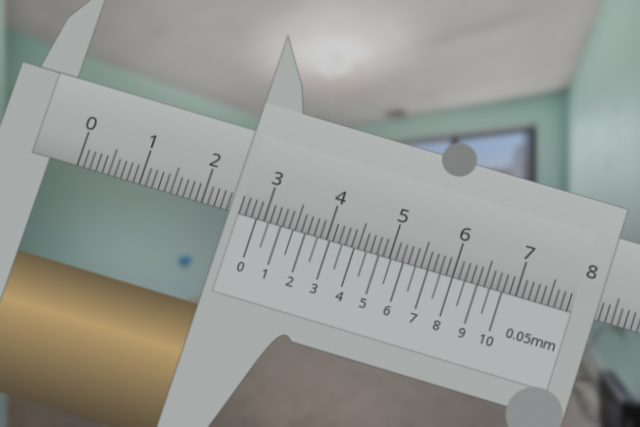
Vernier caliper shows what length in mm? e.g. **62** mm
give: **28.8** mm
